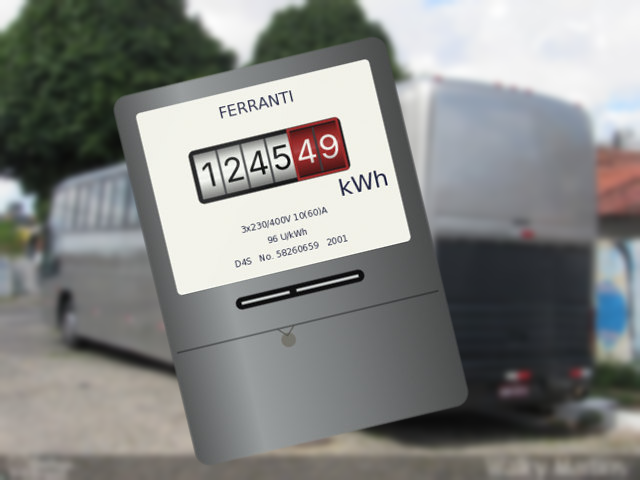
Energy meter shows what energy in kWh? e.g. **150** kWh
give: **1245.49** kWh
